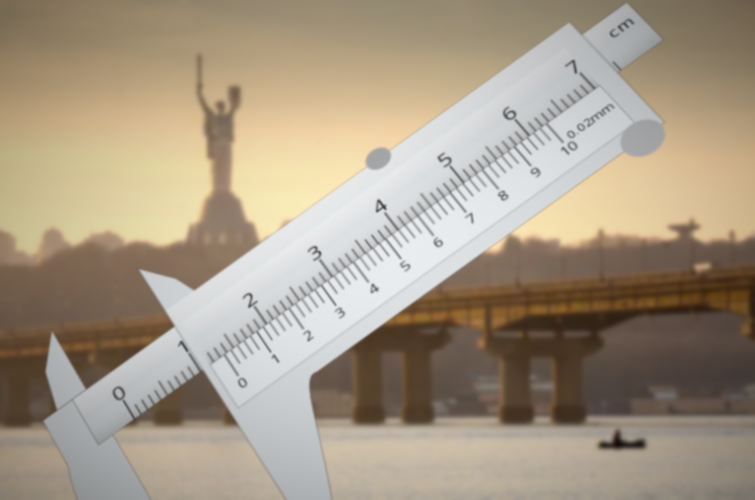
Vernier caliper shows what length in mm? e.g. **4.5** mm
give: **13.6** mm
